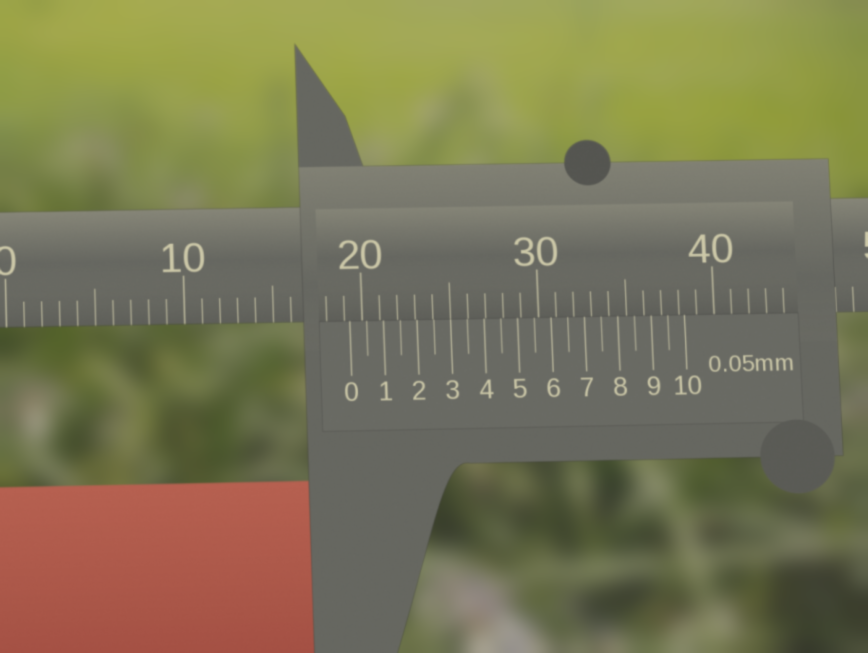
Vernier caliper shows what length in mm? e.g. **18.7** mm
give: **19.3** mm
